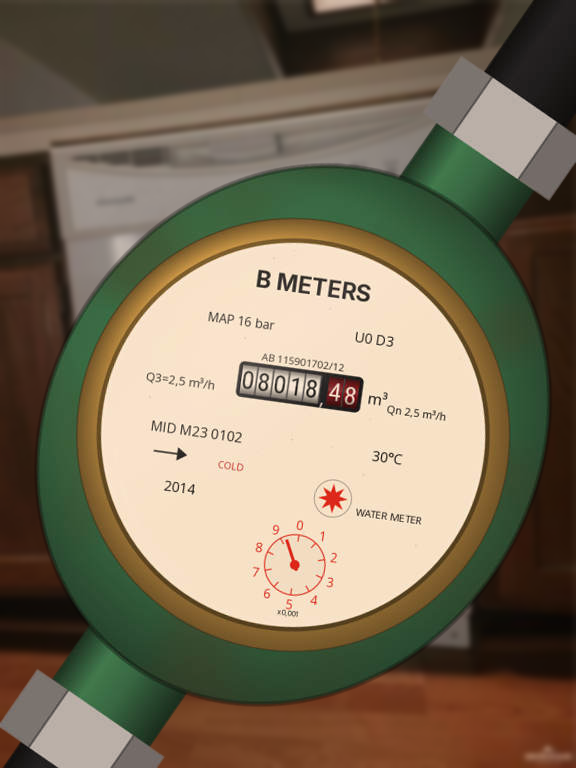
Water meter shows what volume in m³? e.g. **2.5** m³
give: **8018.479** m³
